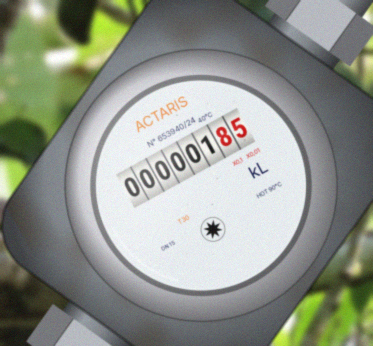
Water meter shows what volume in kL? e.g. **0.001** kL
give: **1.85** kL
